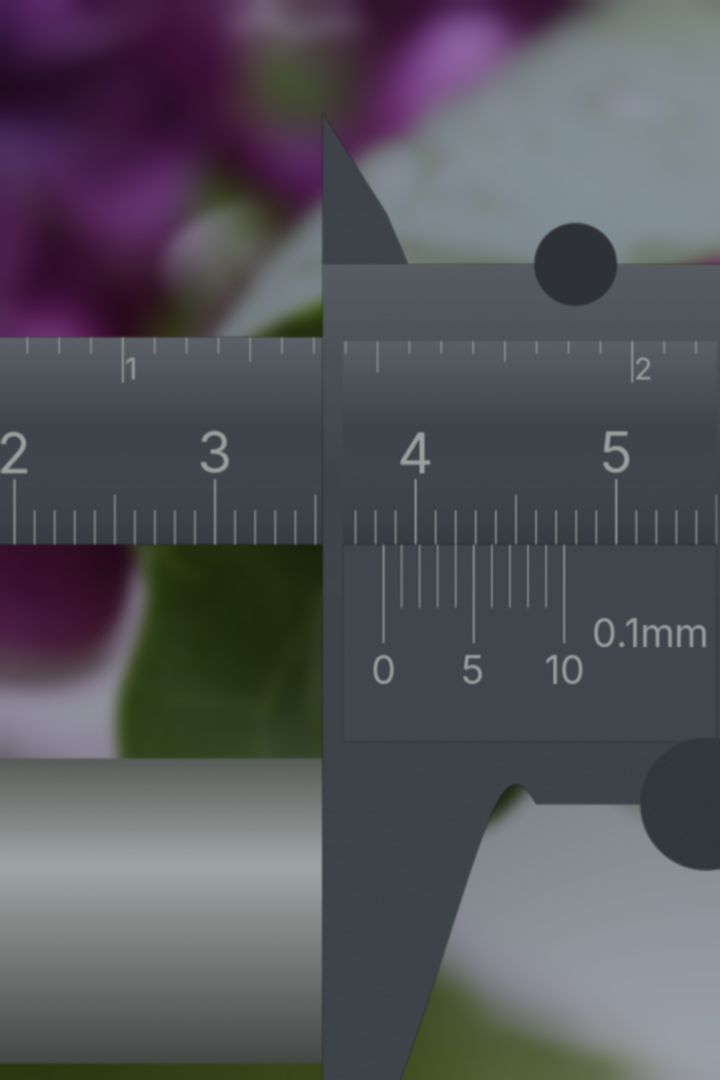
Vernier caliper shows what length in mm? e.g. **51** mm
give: **38.4** mm
